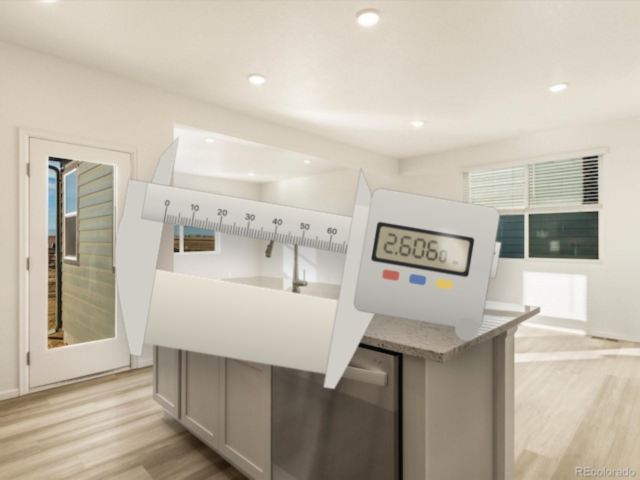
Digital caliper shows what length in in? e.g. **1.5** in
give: **2.6060** in
